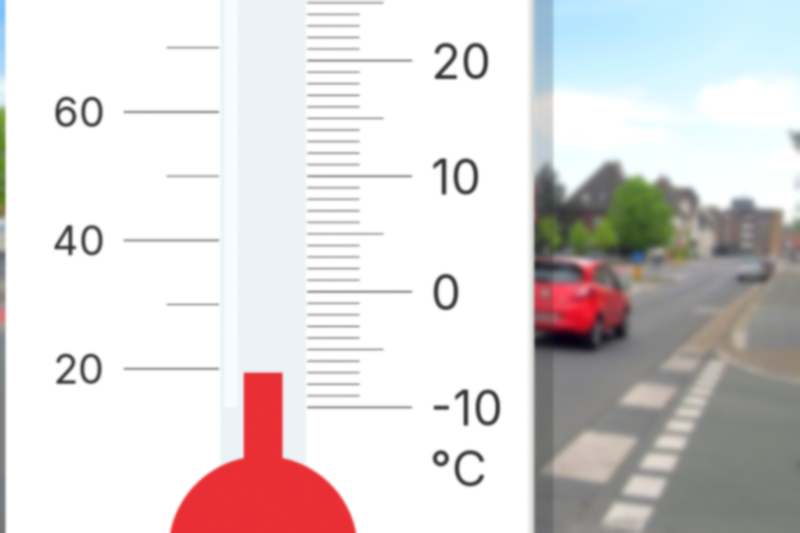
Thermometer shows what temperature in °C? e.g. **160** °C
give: **-7** °C
